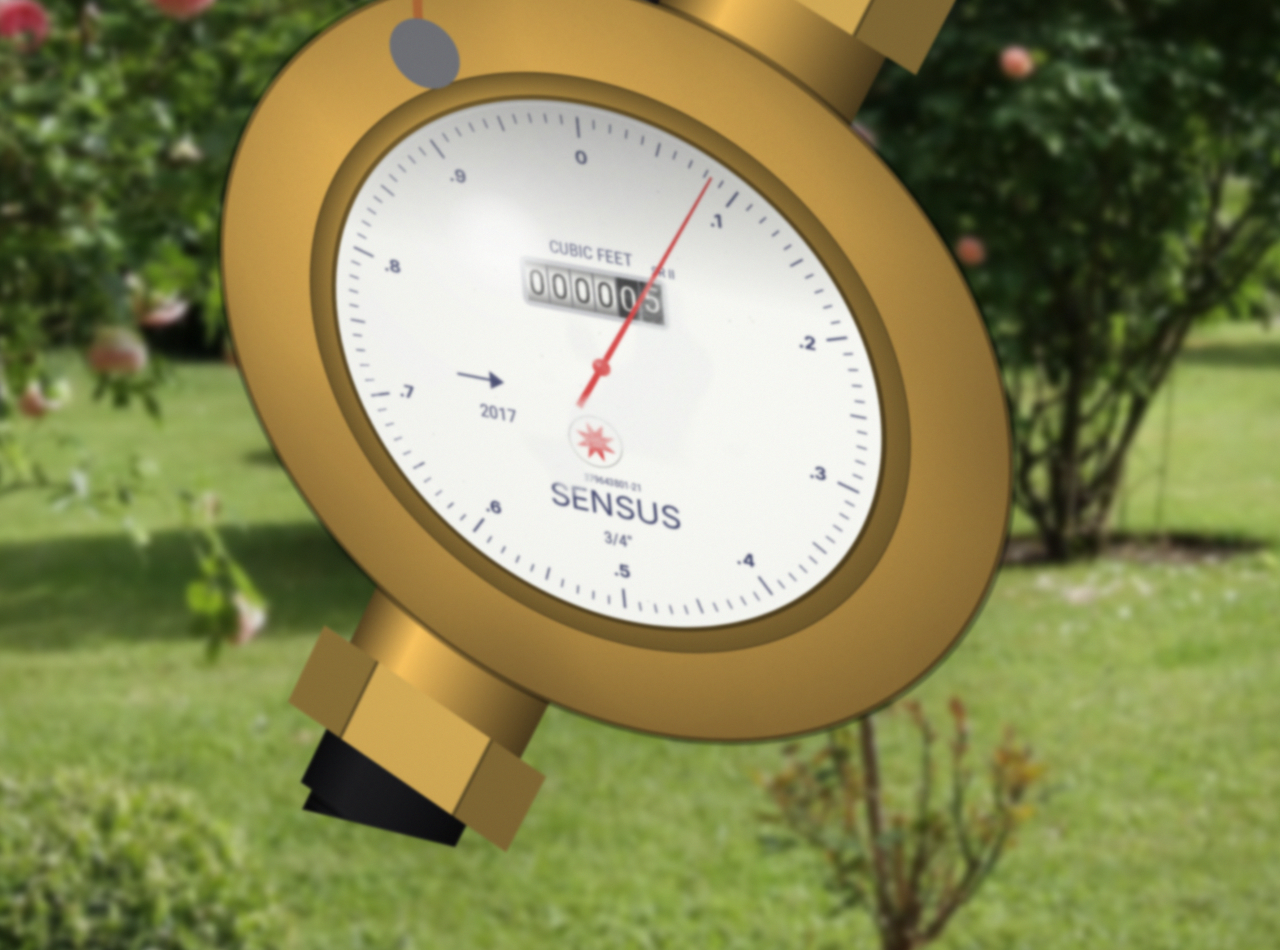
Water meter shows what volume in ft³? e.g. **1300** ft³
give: **5.08** ft³
